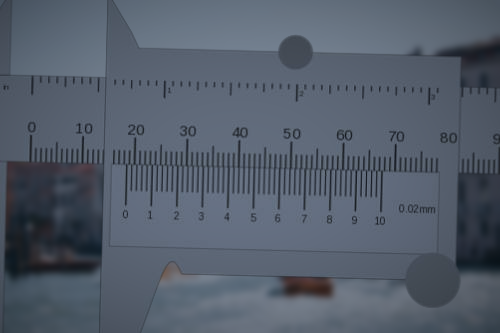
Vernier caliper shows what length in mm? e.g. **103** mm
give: **18.5** mm
